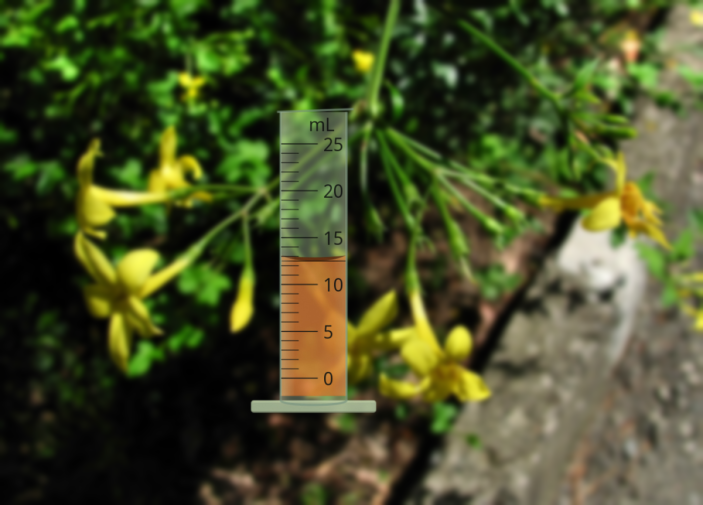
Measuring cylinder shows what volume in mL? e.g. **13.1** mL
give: **12.5** mL
